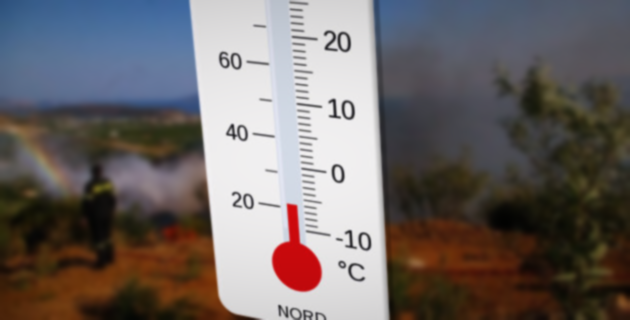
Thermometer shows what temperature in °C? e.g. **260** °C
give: **-6** °C
